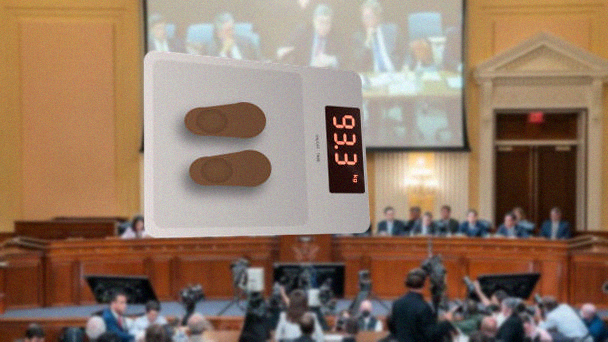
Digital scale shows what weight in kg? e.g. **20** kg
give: **93.3** kg
